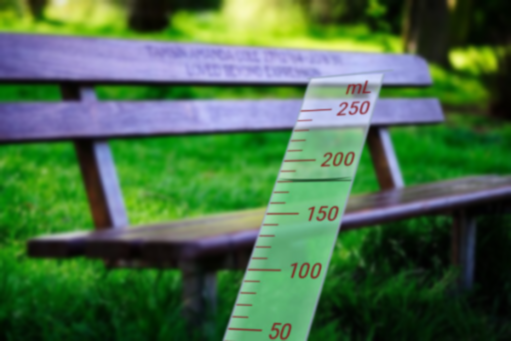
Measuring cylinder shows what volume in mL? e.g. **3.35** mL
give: **180** mL
